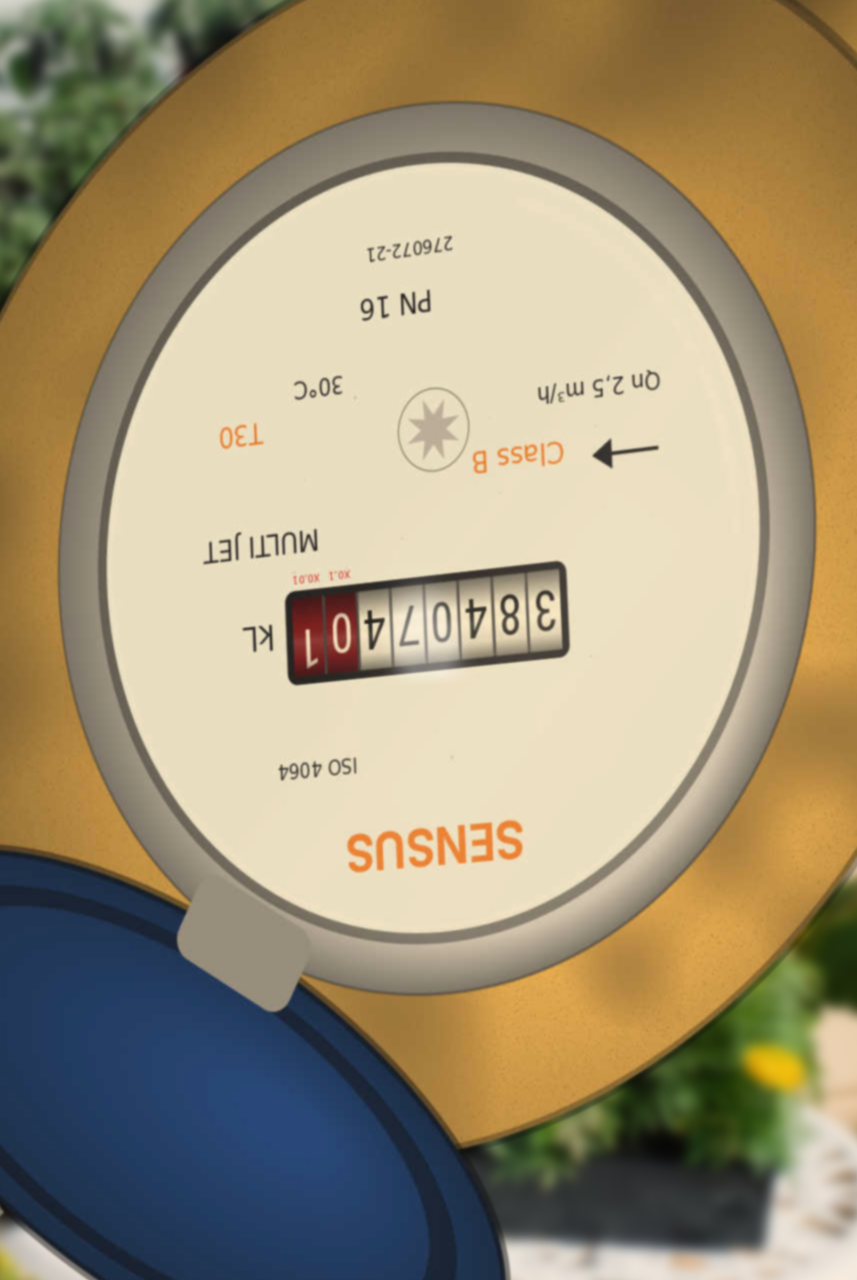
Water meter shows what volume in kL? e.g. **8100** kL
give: **384074.01** kL
